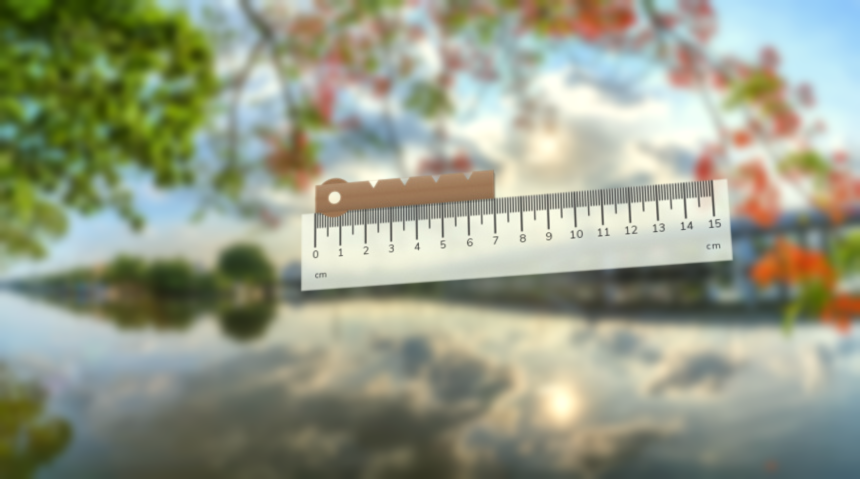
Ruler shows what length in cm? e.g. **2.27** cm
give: **7** cm
